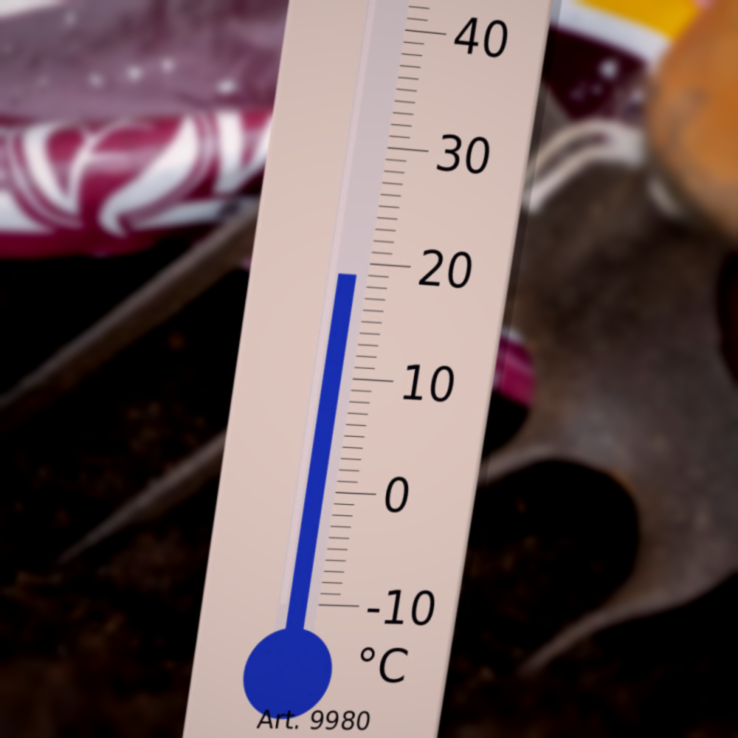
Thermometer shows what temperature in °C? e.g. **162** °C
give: **19** °C
